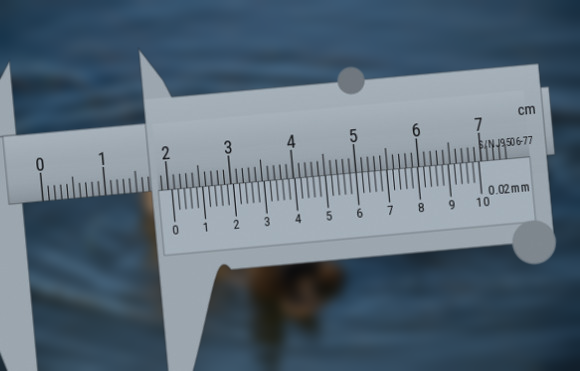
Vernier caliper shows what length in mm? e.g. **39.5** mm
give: **20.6** mm
